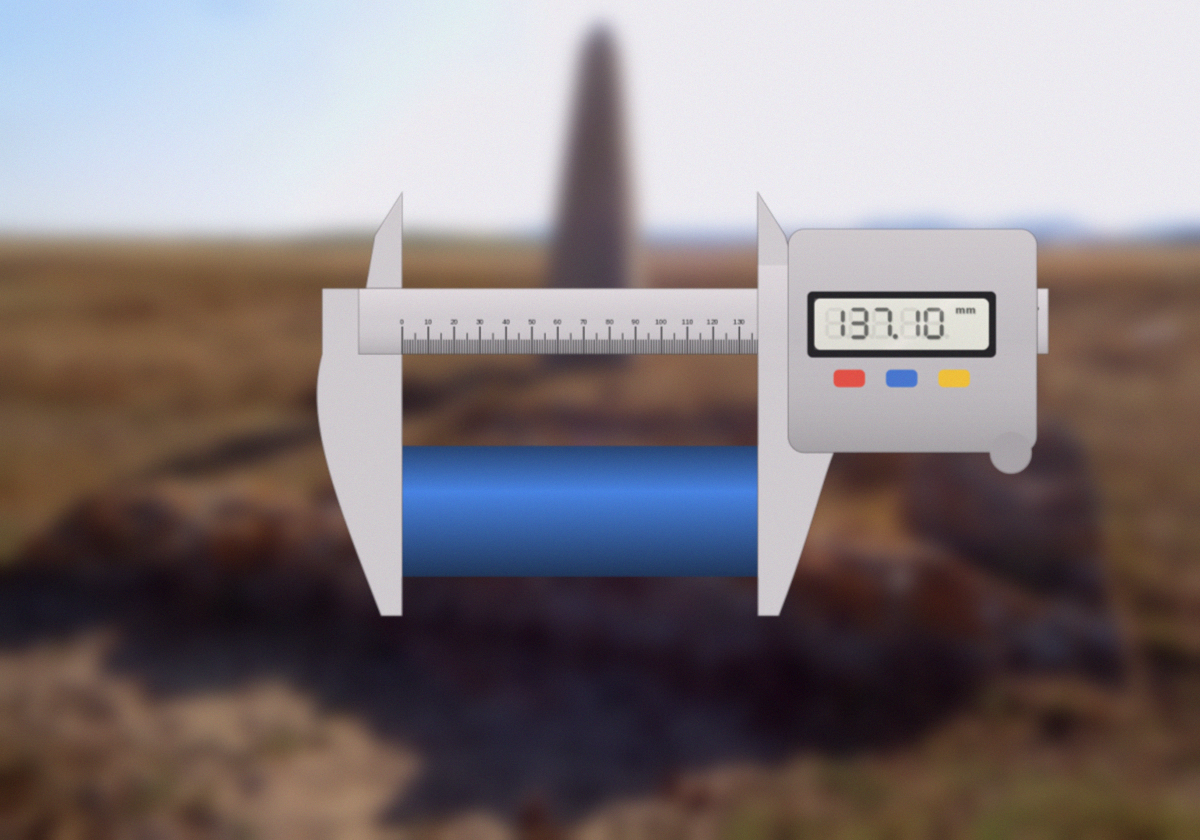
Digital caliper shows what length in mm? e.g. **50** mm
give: **137.10** mm
